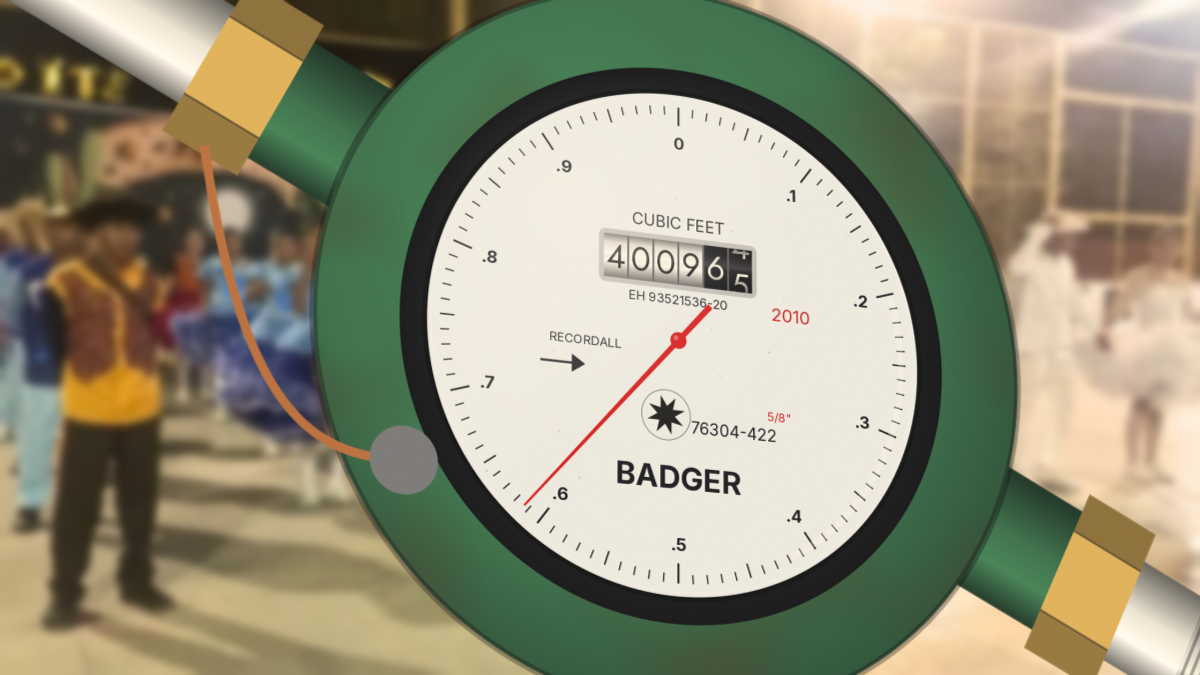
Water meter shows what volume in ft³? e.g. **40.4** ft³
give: **400964.61** ft³
